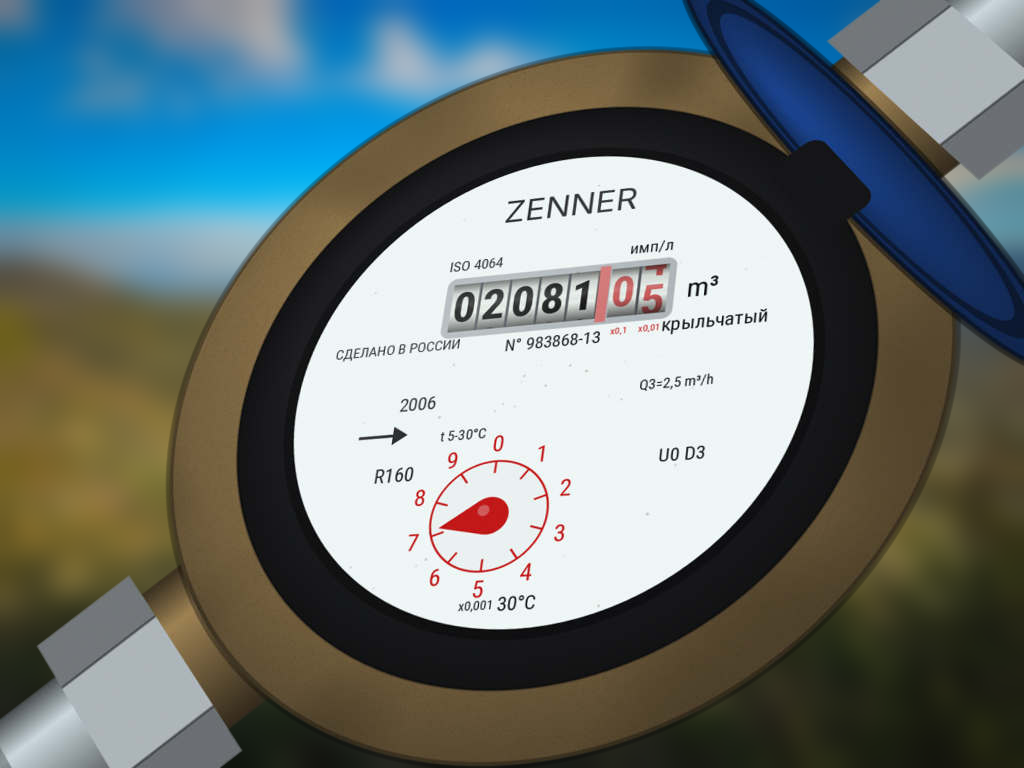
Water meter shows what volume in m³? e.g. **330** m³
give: **2081.047** m³
